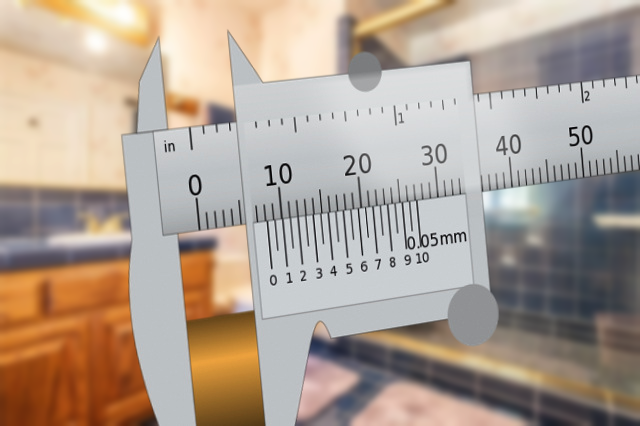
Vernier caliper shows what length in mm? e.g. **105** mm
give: **8.2** mm
